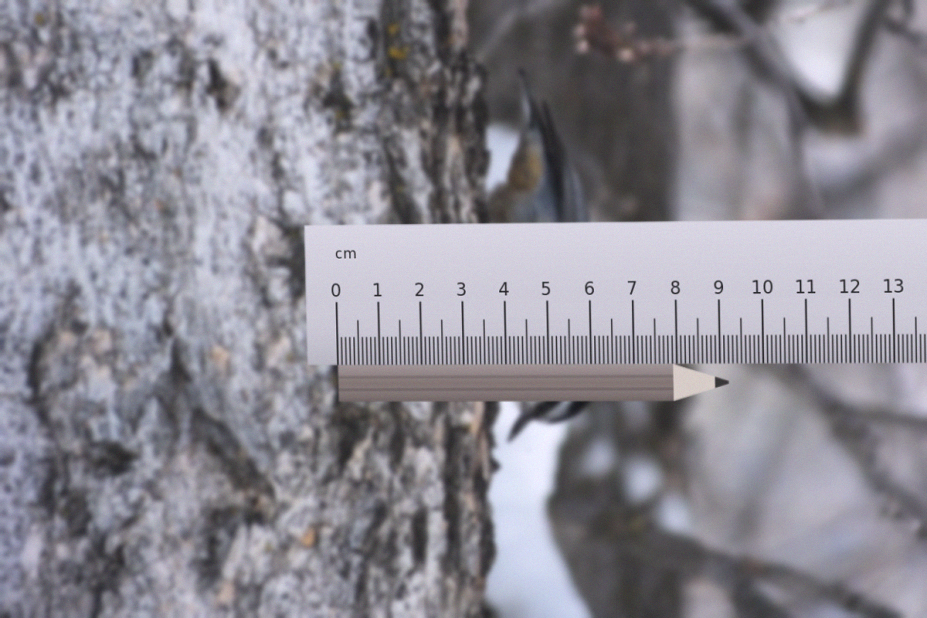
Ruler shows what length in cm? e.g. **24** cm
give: **9.2** cm
